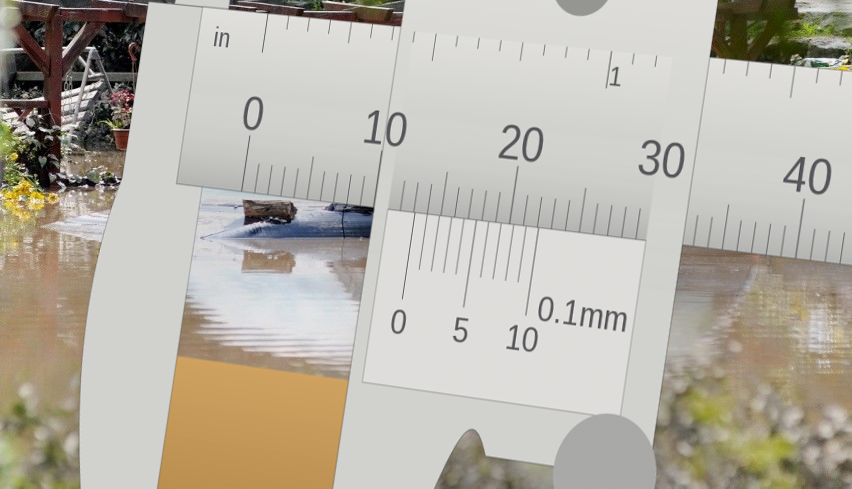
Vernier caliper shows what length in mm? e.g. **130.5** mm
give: **13.1** mm
